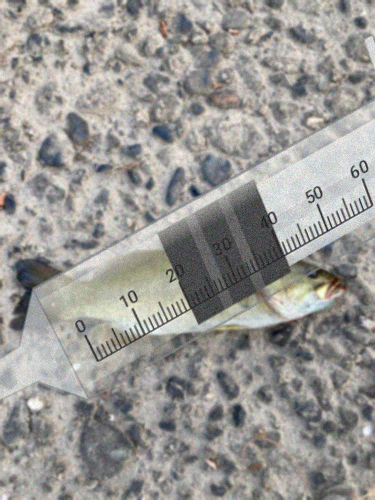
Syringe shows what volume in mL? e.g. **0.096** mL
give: **20** mL
